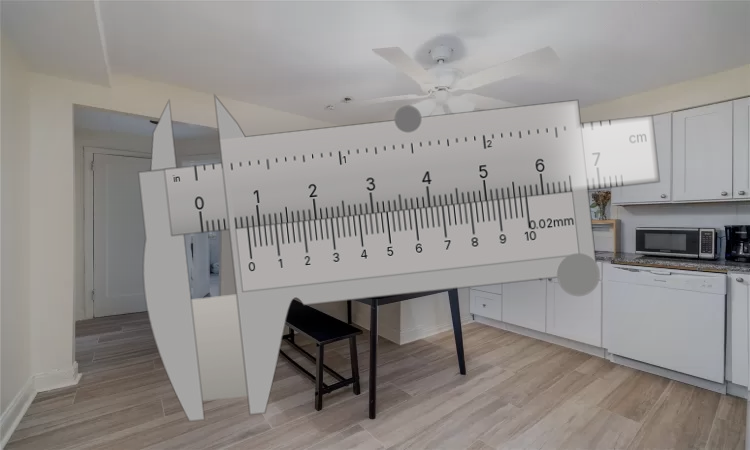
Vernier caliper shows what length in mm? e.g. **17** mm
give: **8.0** mm
